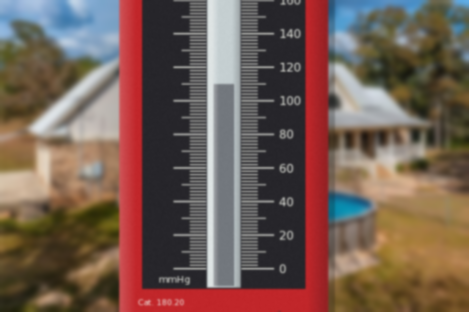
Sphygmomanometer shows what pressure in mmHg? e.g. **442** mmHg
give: **110** mmHg
